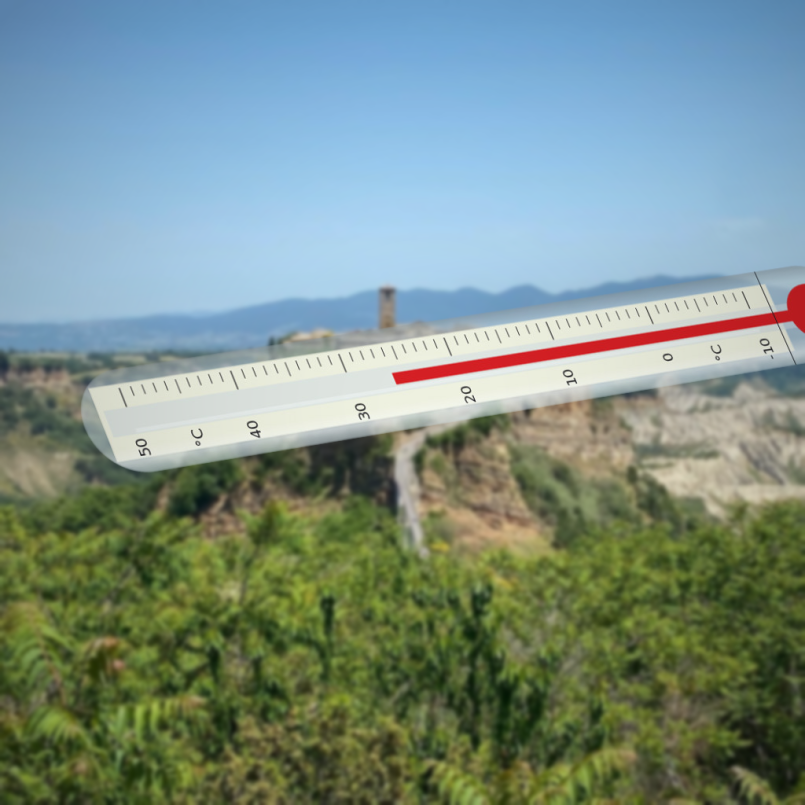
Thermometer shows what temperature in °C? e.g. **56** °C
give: **26** °C
